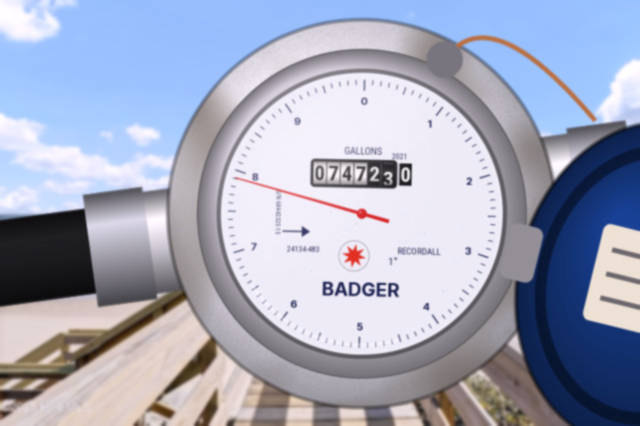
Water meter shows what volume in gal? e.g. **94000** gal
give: **747227.9** gal
